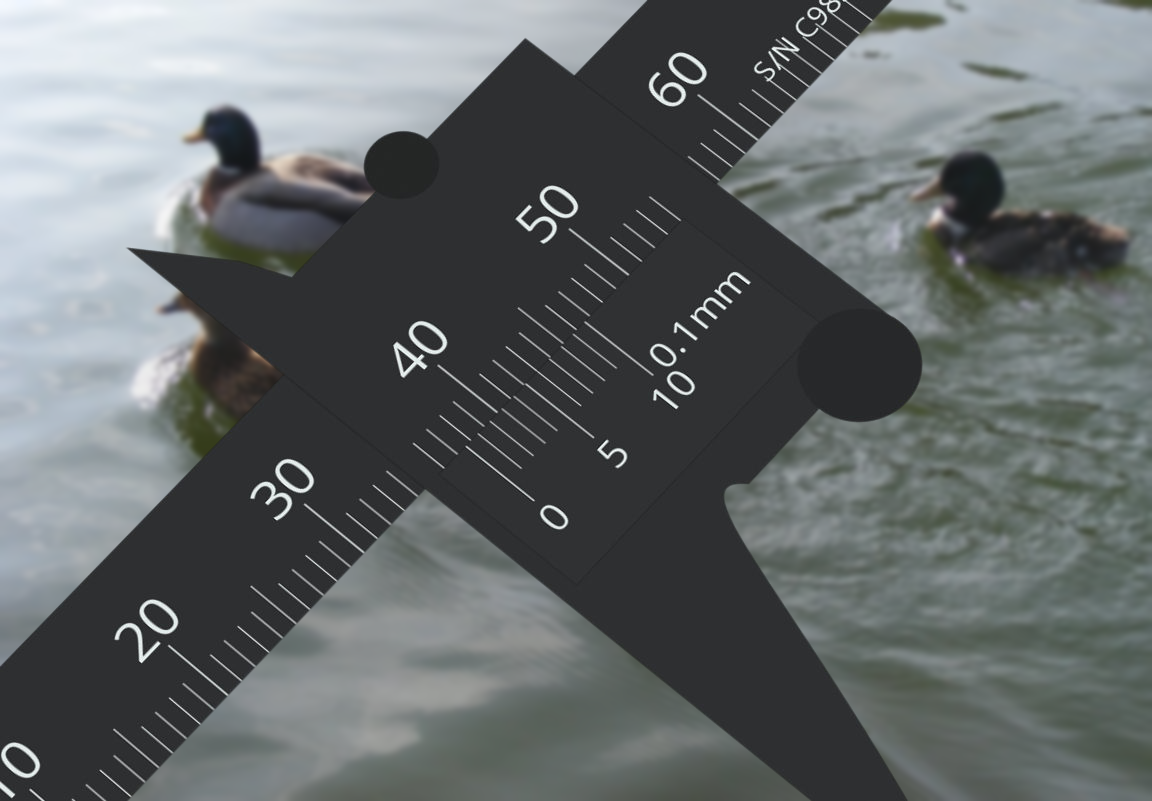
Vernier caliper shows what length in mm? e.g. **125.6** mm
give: **37.6** mm
